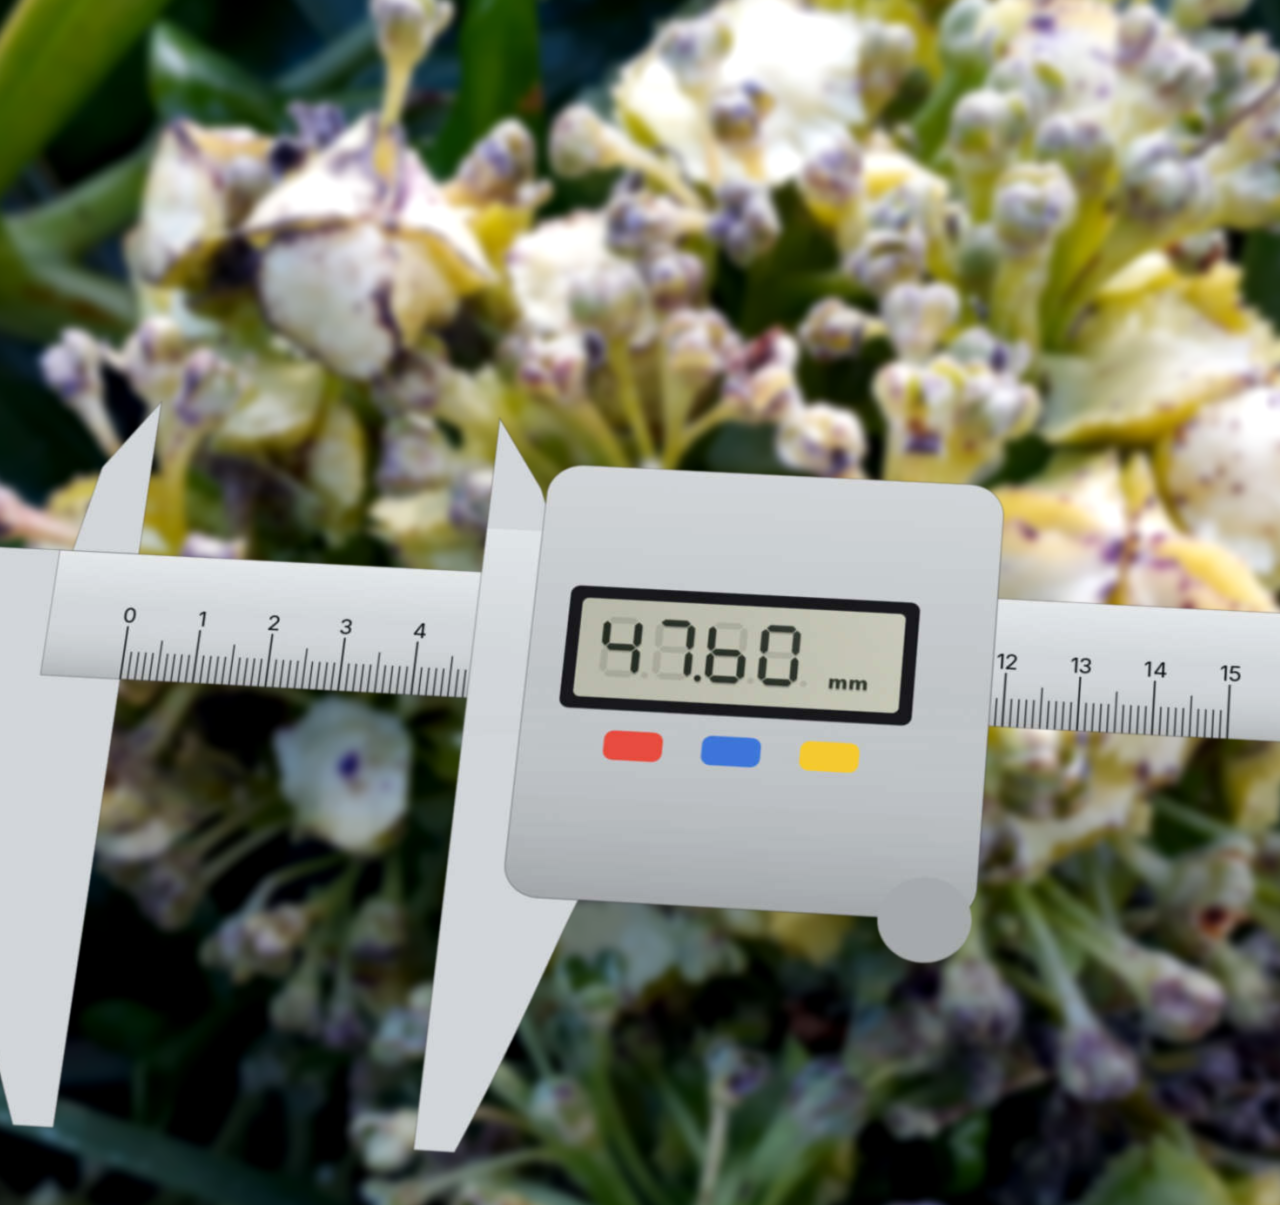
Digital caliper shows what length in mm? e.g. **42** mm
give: **47.60** mm
